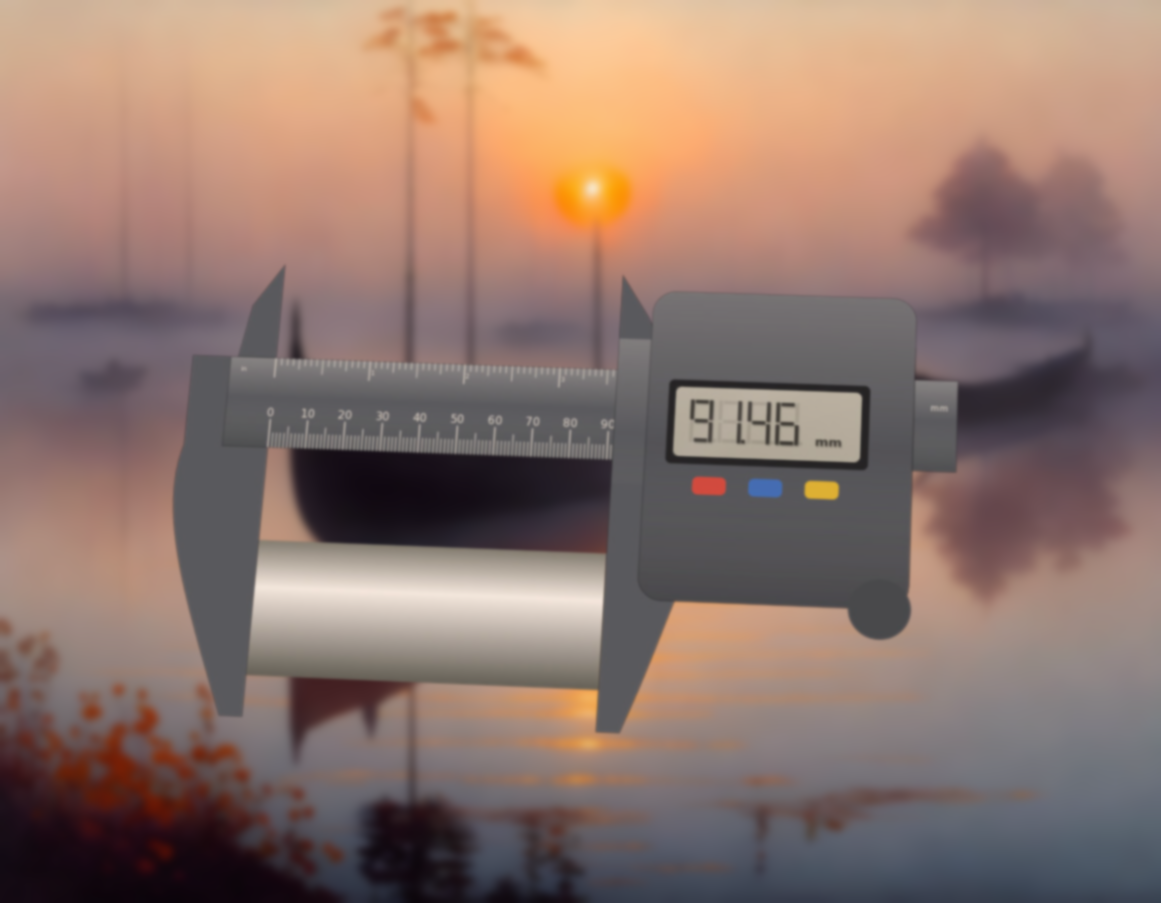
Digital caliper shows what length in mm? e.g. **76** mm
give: **91.46** mm
